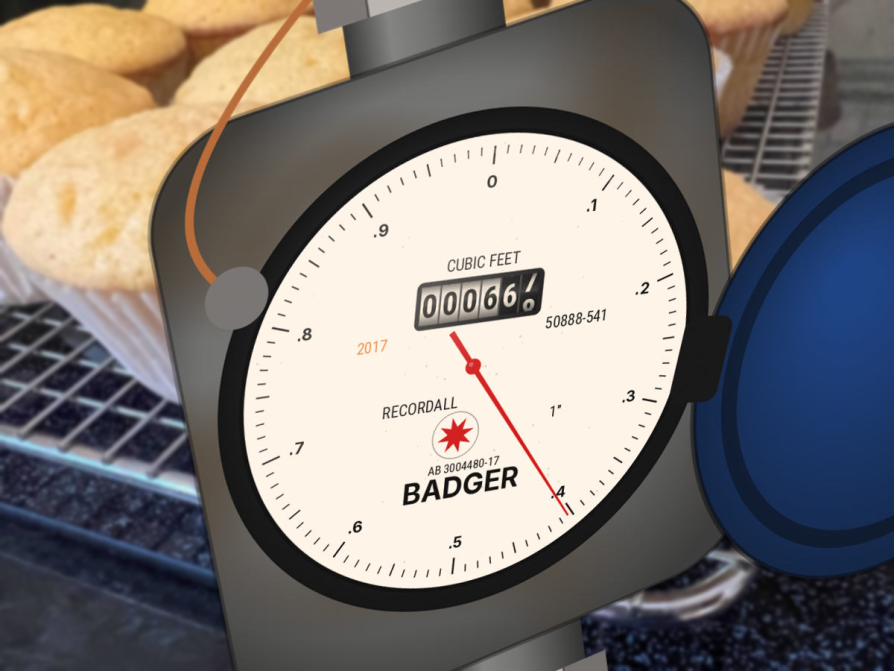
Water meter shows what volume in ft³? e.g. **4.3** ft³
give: **667.40** ft³
